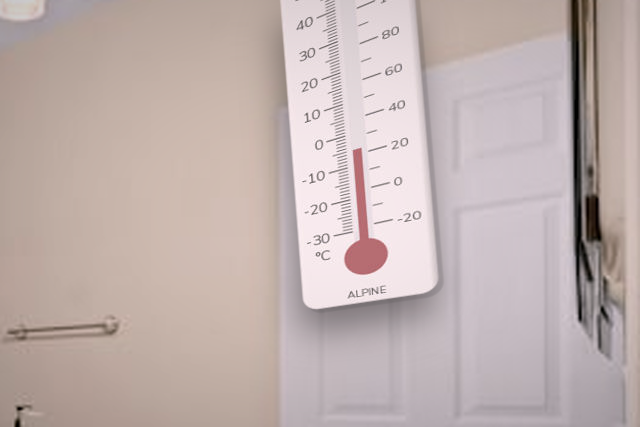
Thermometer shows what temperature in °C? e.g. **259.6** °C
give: **-5** °C
